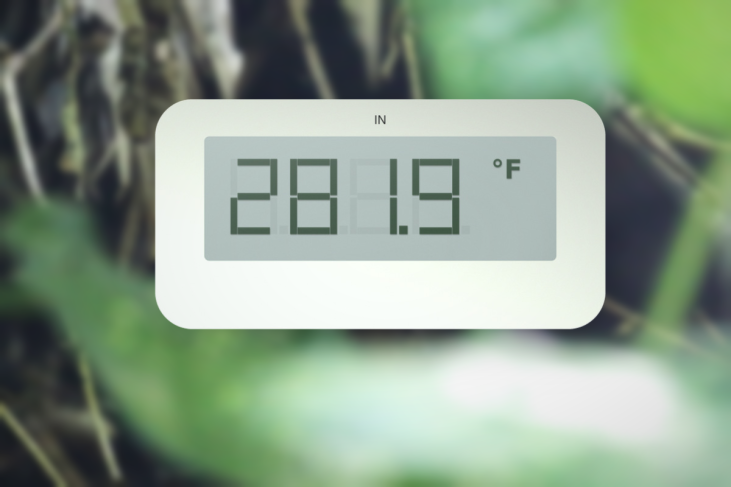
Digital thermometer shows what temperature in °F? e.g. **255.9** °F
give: **281.9** °F
